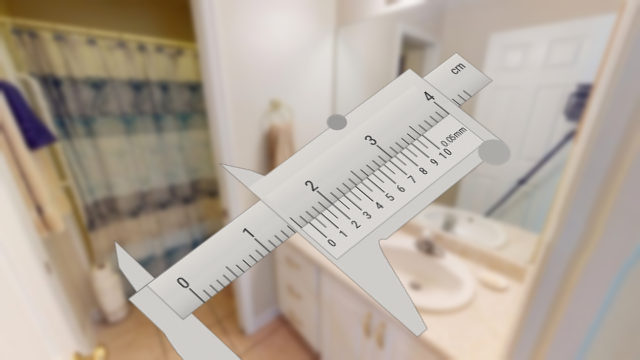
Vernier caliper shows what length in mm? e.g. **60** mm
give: **16.2** mm
